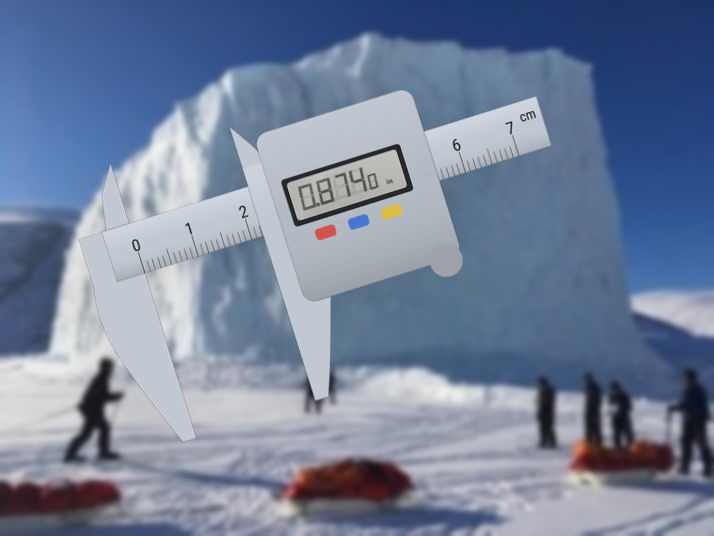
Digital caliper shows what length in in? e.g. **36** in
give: **0.8740** in
